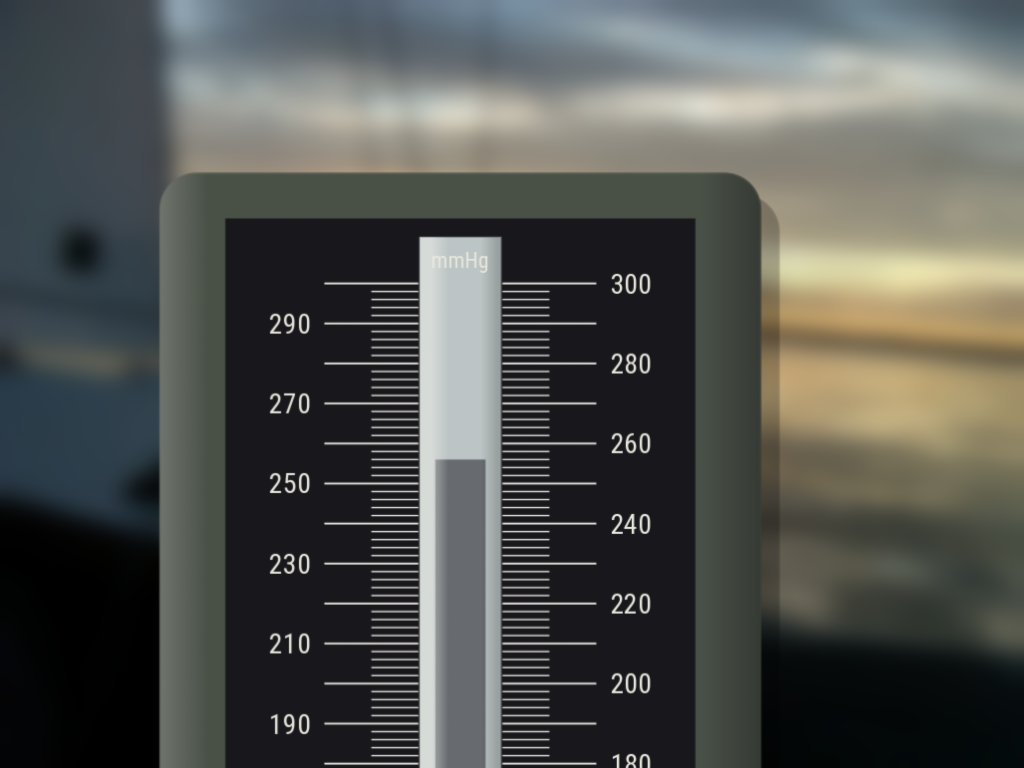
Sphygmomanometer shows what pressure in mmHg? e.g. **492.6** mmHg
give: **256** mmHg
